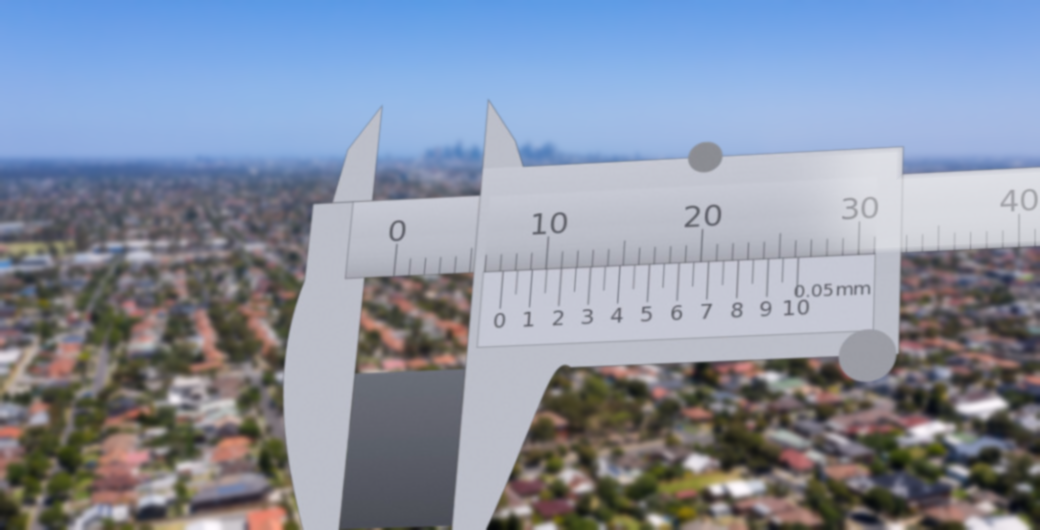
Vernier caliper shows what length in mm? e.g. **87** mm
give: **7.2** mm
